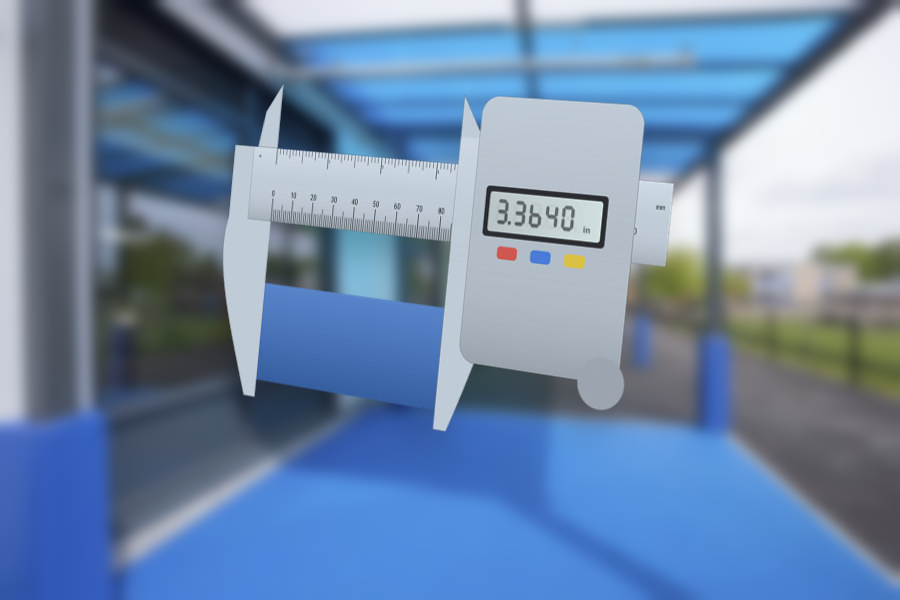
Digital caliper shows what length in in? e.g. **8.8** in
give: **3.3640** in
